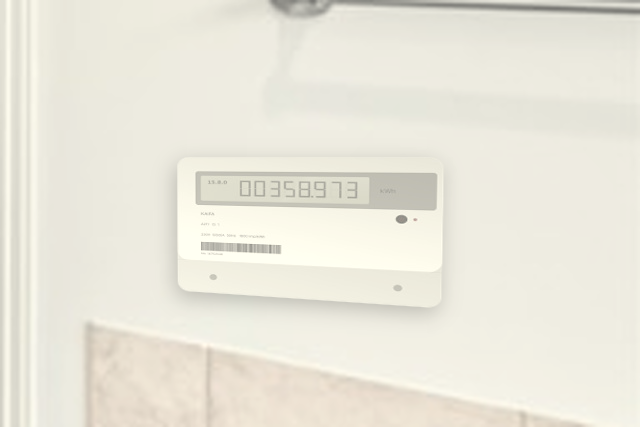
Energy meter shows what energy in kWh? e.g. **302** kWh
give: **358.973** kWh
